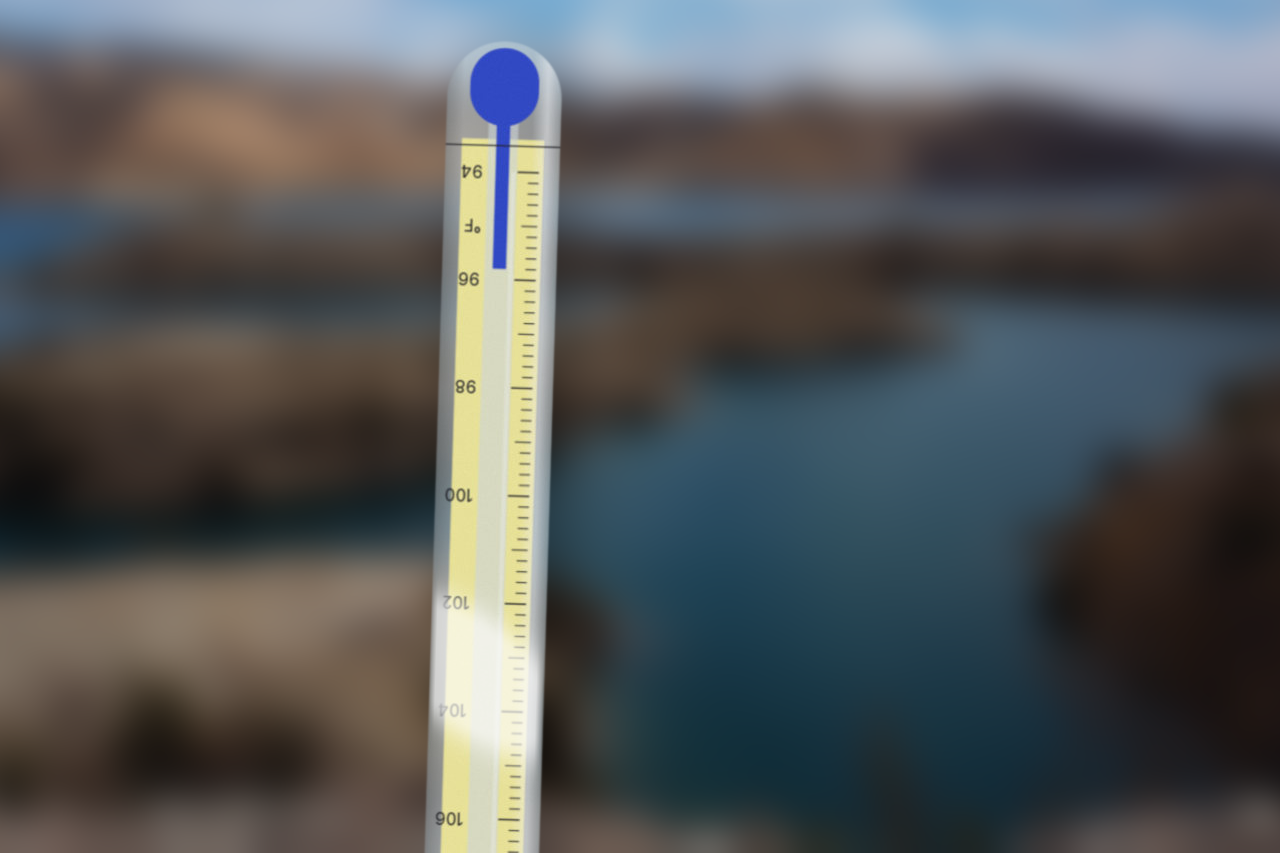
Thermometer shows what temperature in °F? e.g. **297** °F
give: **95.8** °F
